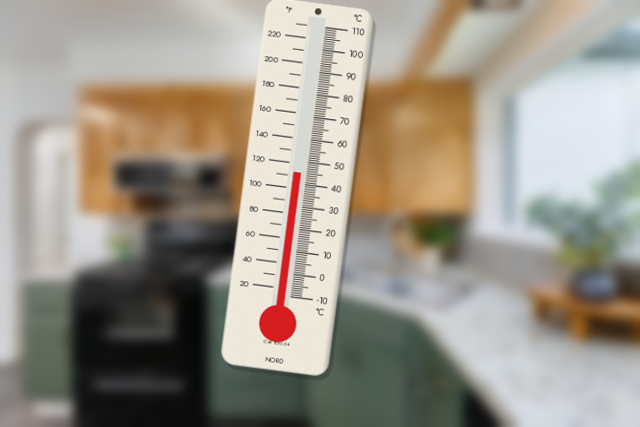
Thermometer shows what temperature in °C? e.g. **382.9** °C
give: **45** °C
